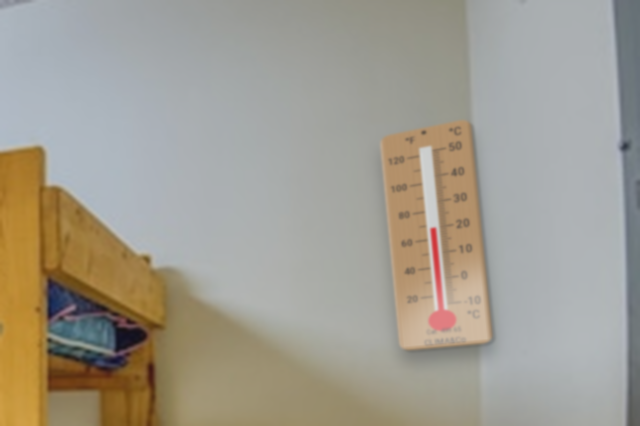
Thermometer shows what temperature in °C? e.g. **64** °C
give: **20** °C
